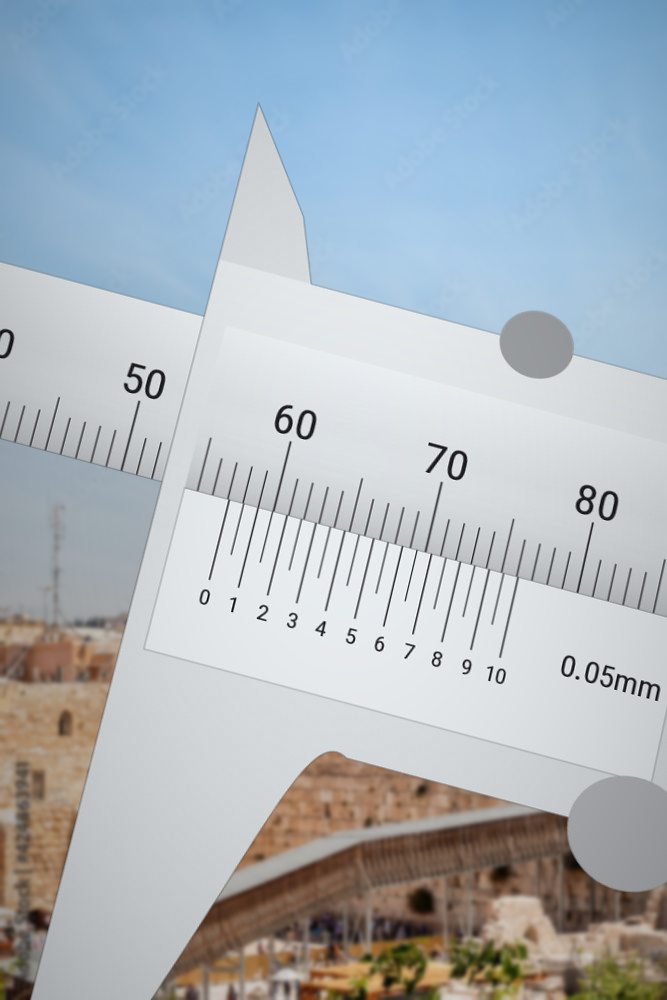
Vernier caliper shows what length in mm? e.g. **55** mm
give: **57.1** mm
